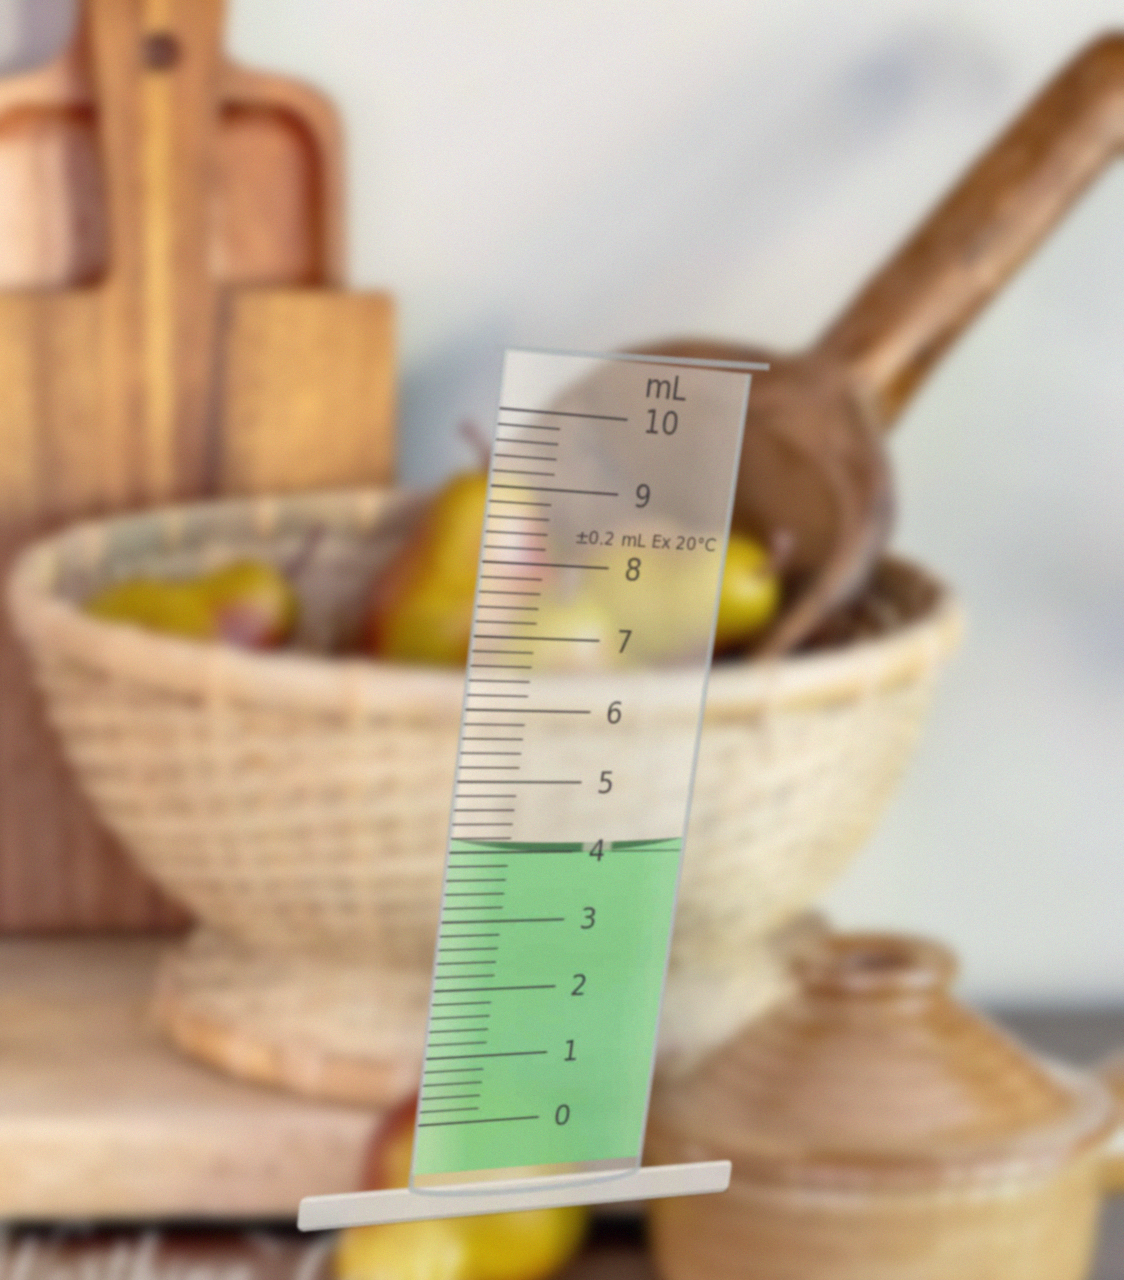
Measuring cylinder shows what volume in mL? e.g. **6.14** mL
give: **4** mL
